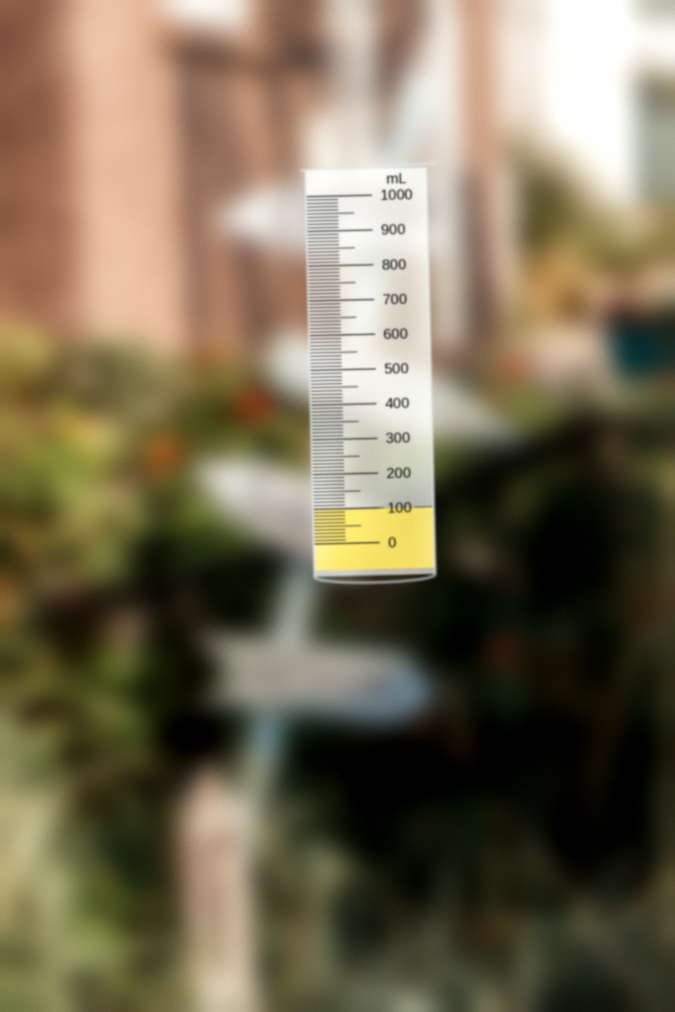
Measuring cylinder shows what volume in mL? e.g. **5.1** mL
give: **100** mL
